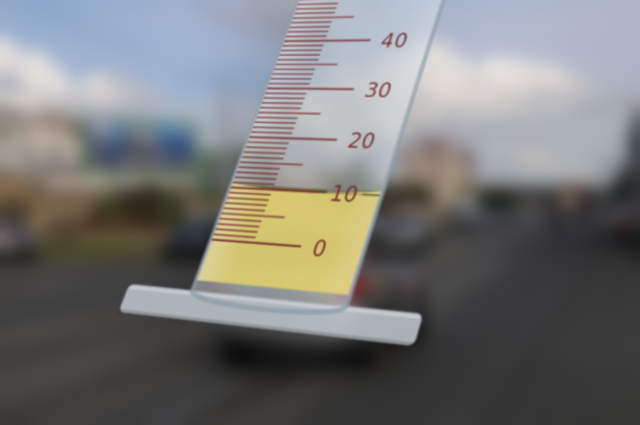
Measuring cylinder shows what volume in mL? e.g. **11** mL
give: **10** mL
